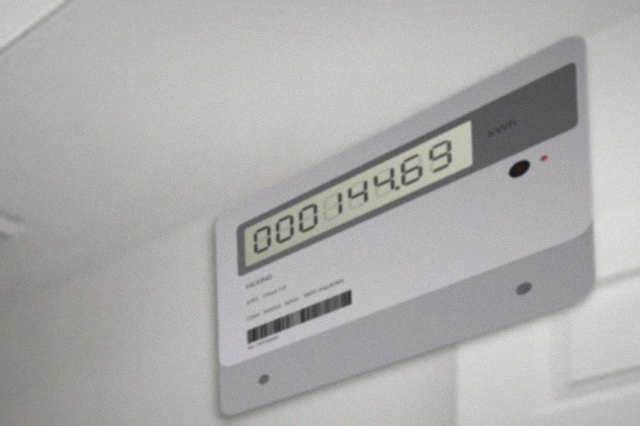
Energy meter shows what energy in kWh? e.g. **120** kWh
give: **144.69** kWh
